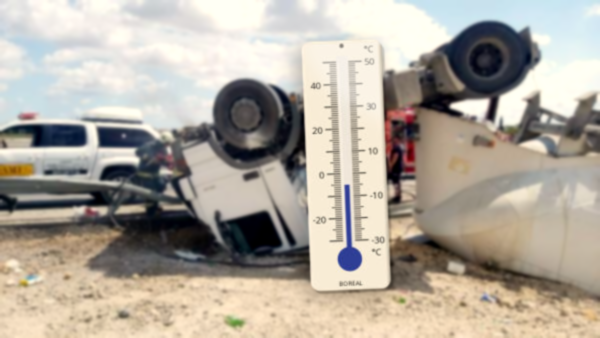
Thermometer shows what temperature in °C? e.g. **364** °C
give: **-5** °C
